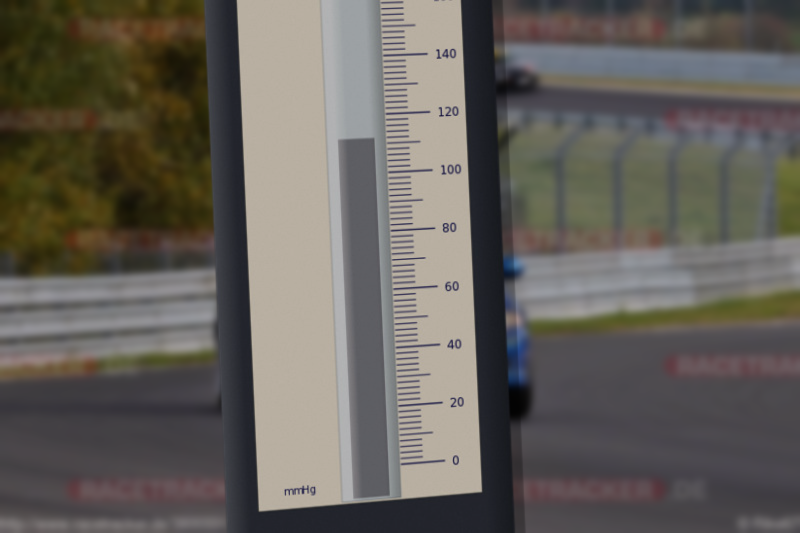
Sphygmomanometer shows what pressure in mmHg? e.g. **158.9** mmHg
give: **112** mmHg
